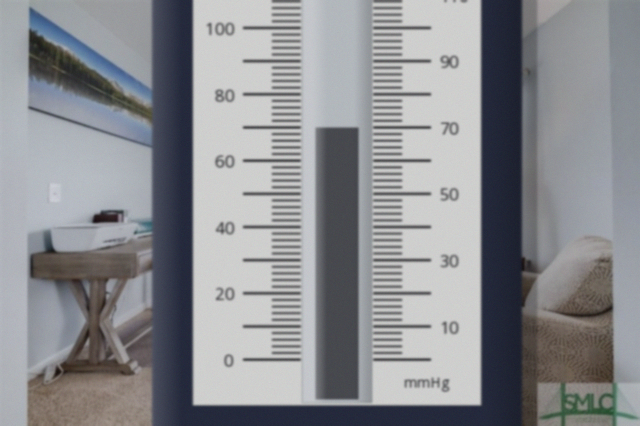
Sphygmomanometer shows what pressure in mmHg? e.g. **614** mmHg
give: **70** mmHg
